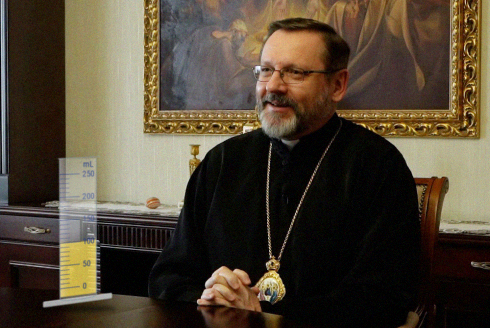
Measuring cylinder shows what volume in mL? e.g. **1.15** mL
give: **100** mL
